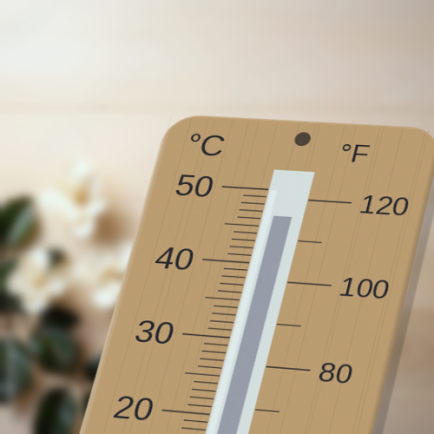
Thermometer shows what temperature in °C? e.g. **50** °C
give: **46.5** °C
